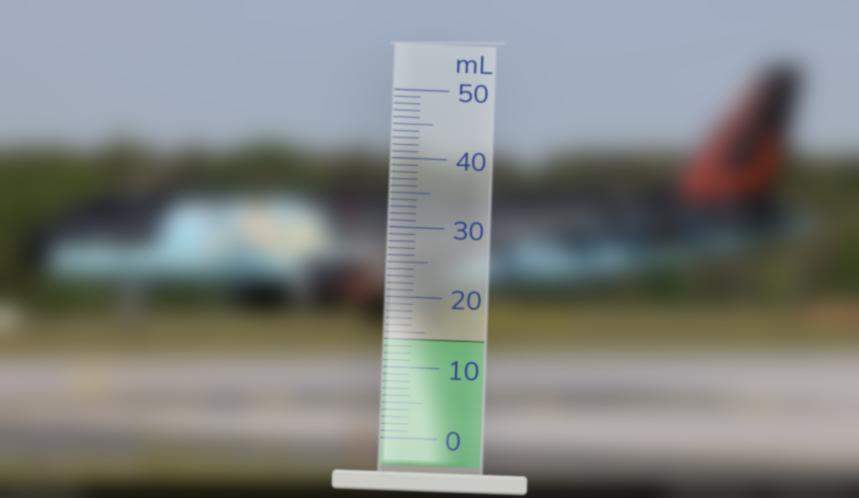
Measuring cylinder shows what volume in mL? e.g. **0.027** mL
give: **14** mL
